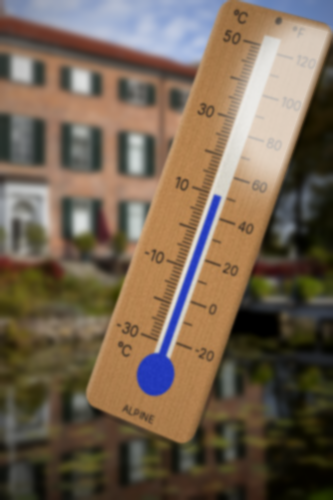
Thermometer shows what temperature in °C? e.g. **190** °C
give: **10** °C
